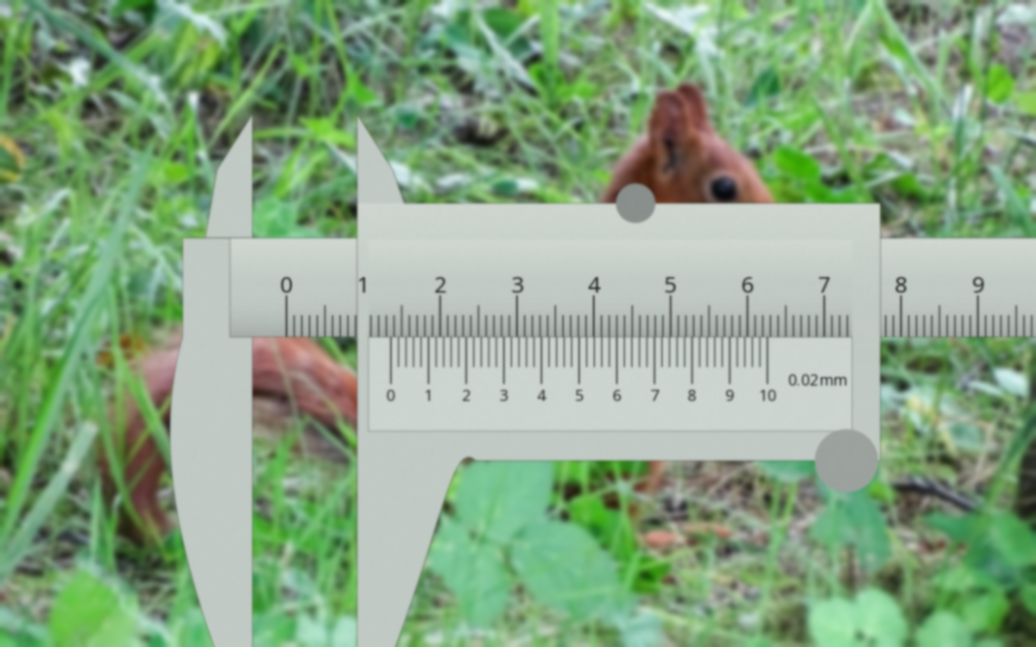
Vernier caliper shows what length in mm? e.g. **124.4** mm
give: **13.6** mm
